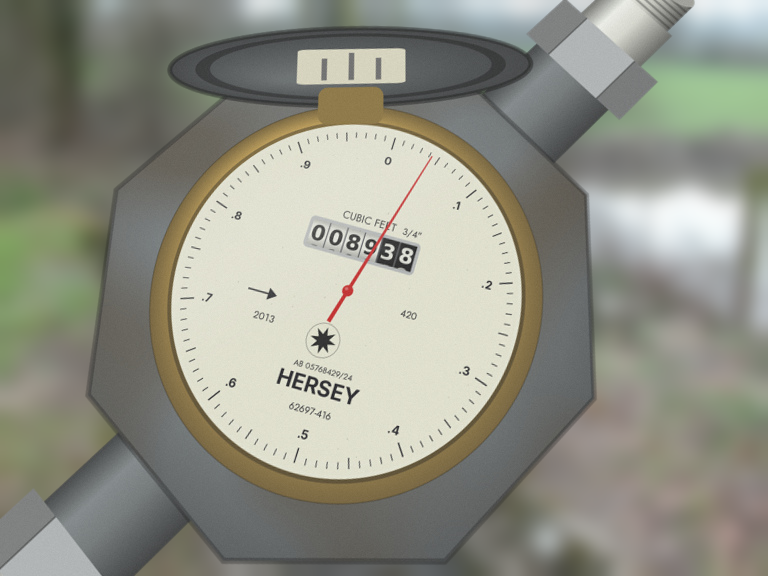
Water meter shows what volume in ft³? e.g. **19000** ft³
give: **8938.04** ft³
